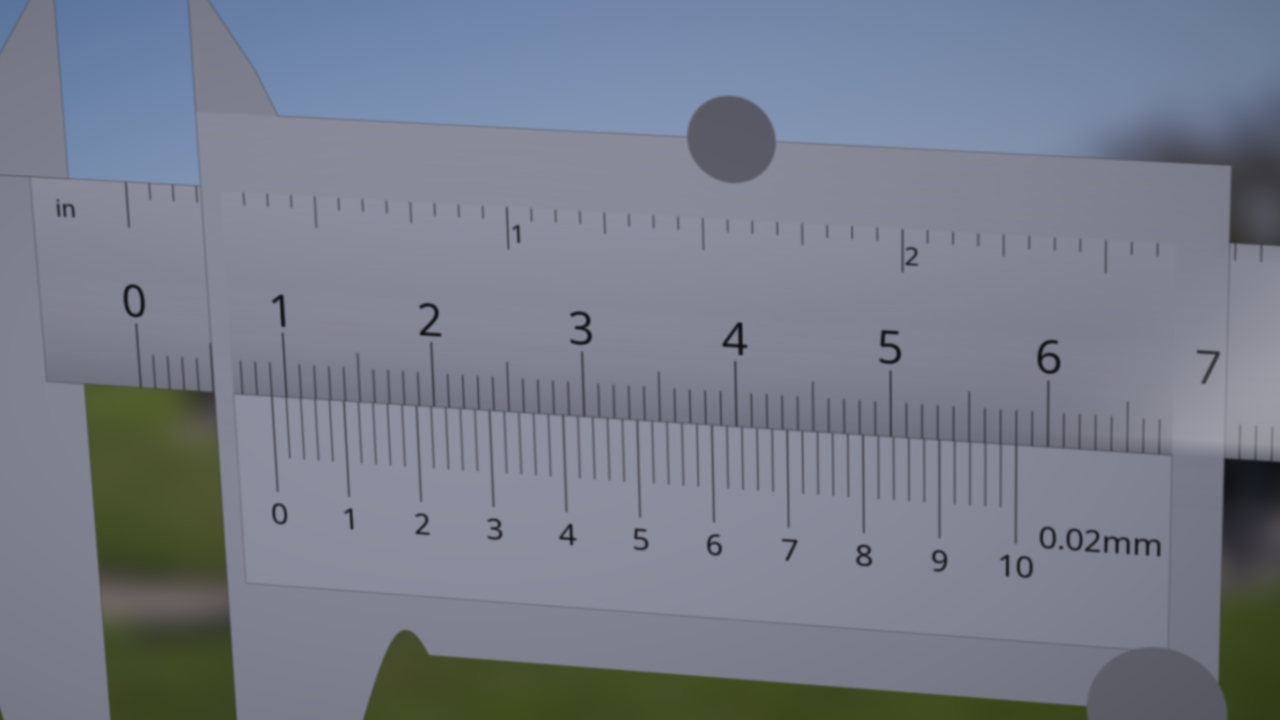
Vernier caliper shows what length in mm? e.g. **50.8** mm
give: **9.0** mm
